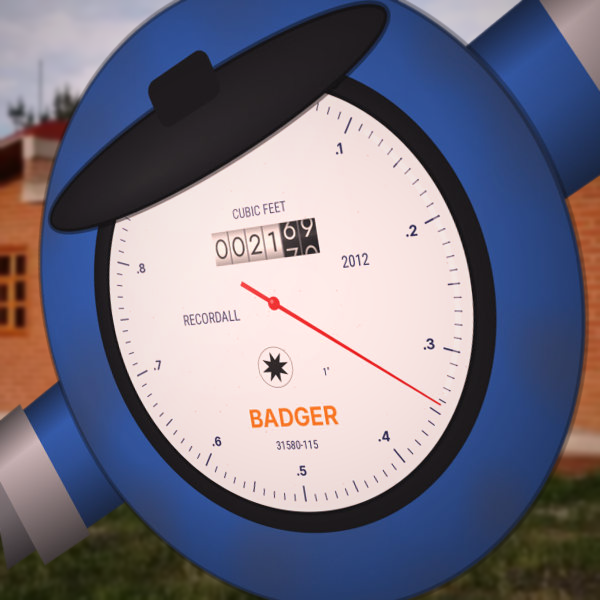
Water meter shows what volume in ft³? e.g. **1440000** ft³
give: **2169.34** ft³
